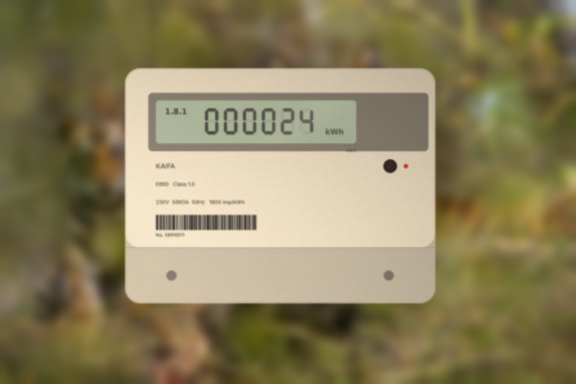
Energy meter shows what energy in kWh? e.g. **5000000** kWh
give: **24** kWh
